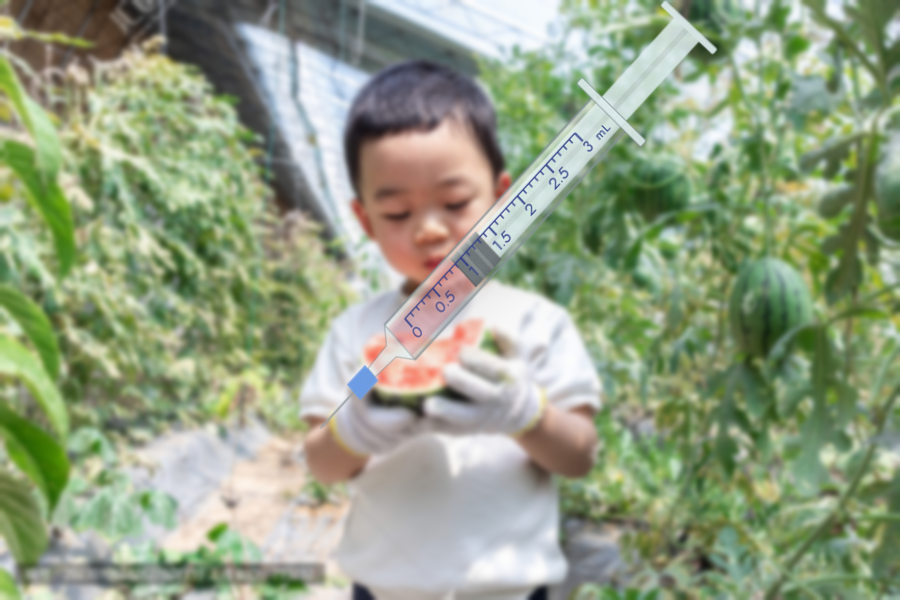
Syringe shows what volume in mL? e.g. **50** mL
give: **0.9** mL
